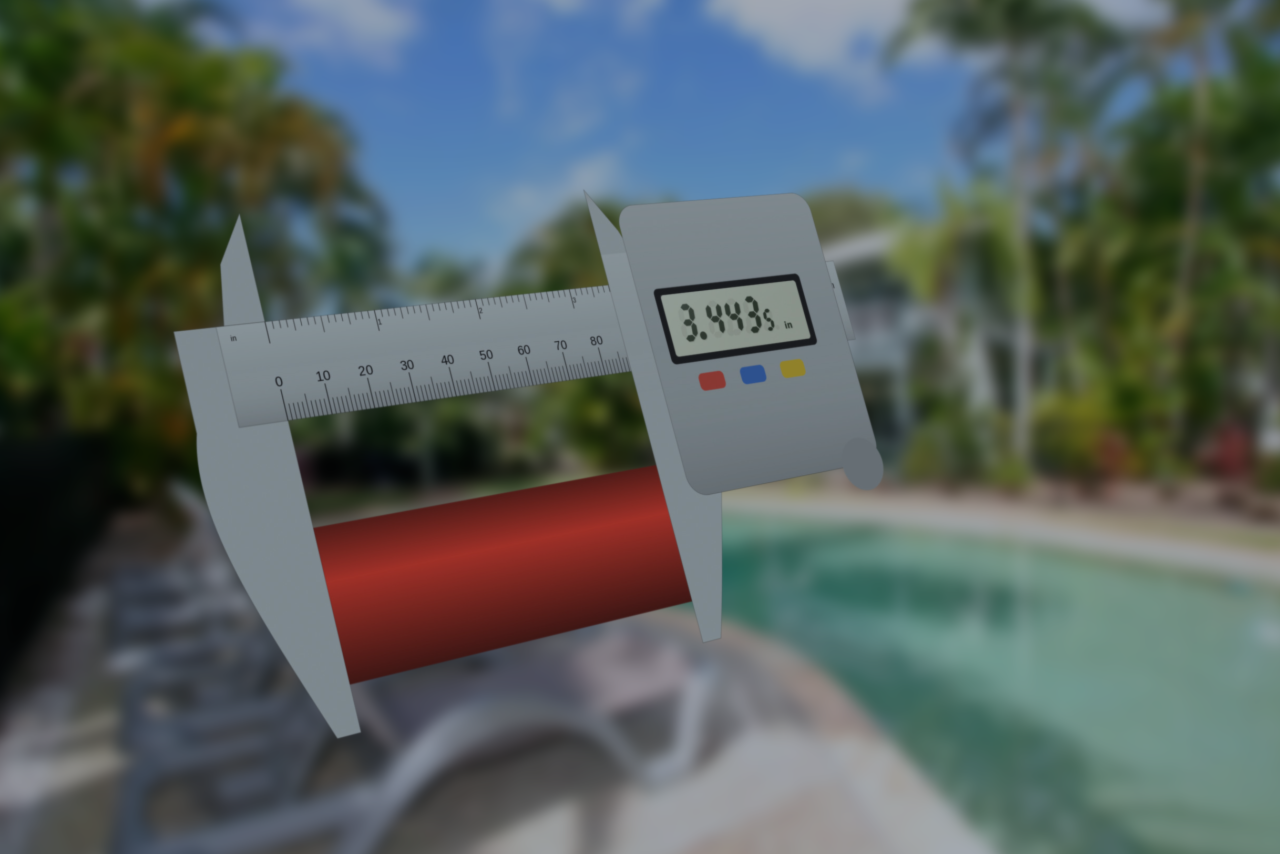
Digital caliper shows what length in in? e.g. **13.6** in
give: **3.4435** in
